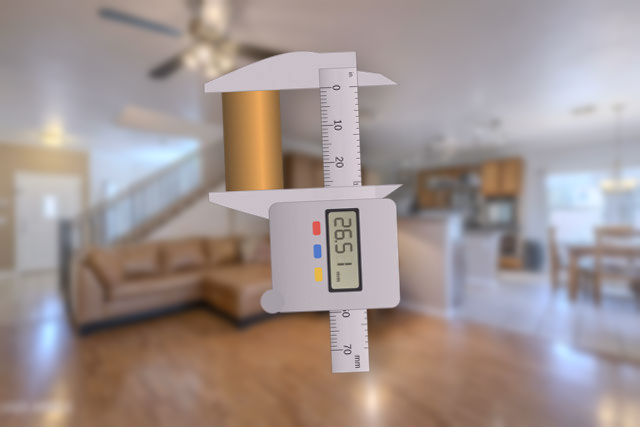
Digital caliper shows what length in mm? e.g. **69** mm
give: **26.51** mm
